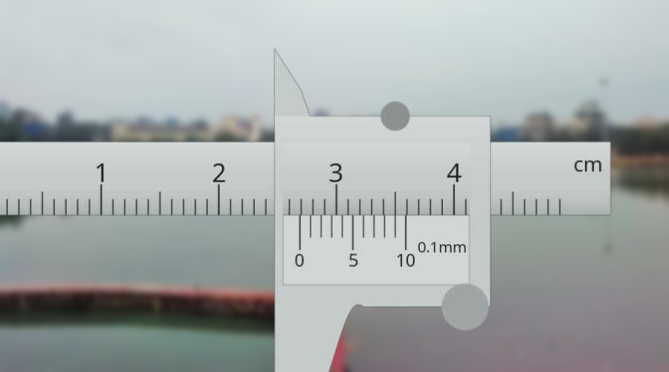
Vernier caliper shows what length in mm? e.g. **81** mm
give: **26.9** mm
